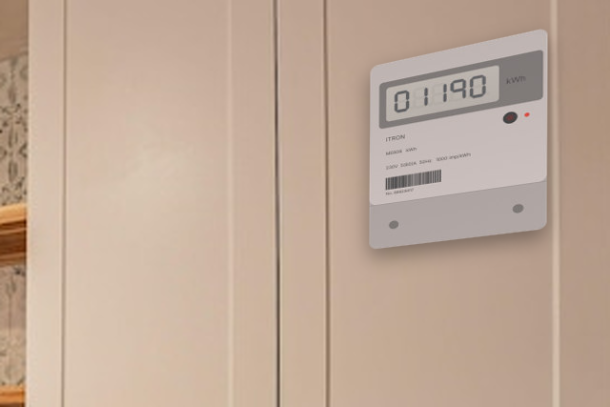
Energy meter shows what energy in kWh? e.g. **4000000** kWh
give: **1190** kWh
